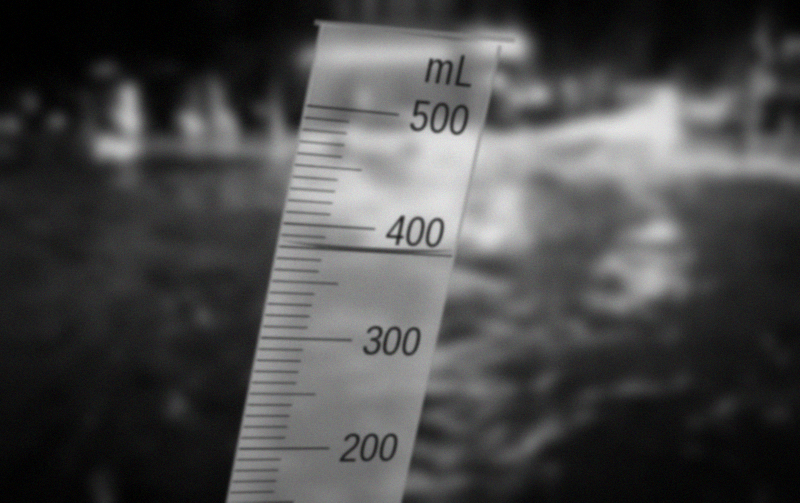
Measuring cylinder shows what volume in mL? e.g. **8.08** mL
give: **380** mL
